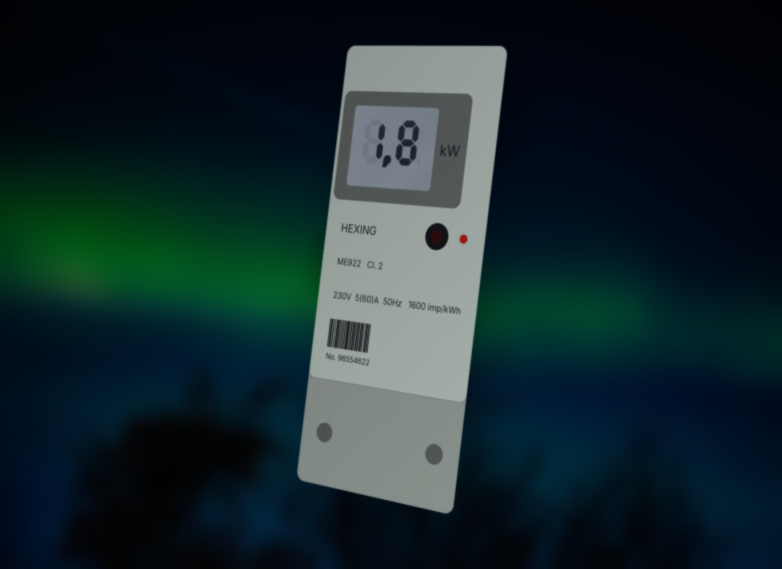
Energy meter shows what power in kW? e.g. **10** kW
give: **1.8** kW
